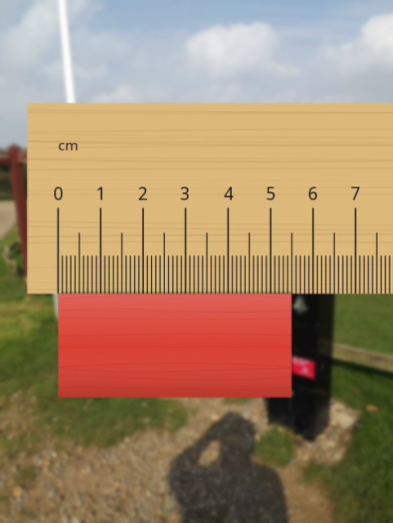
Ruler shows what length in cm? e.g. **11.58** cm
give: **5.5** cm
